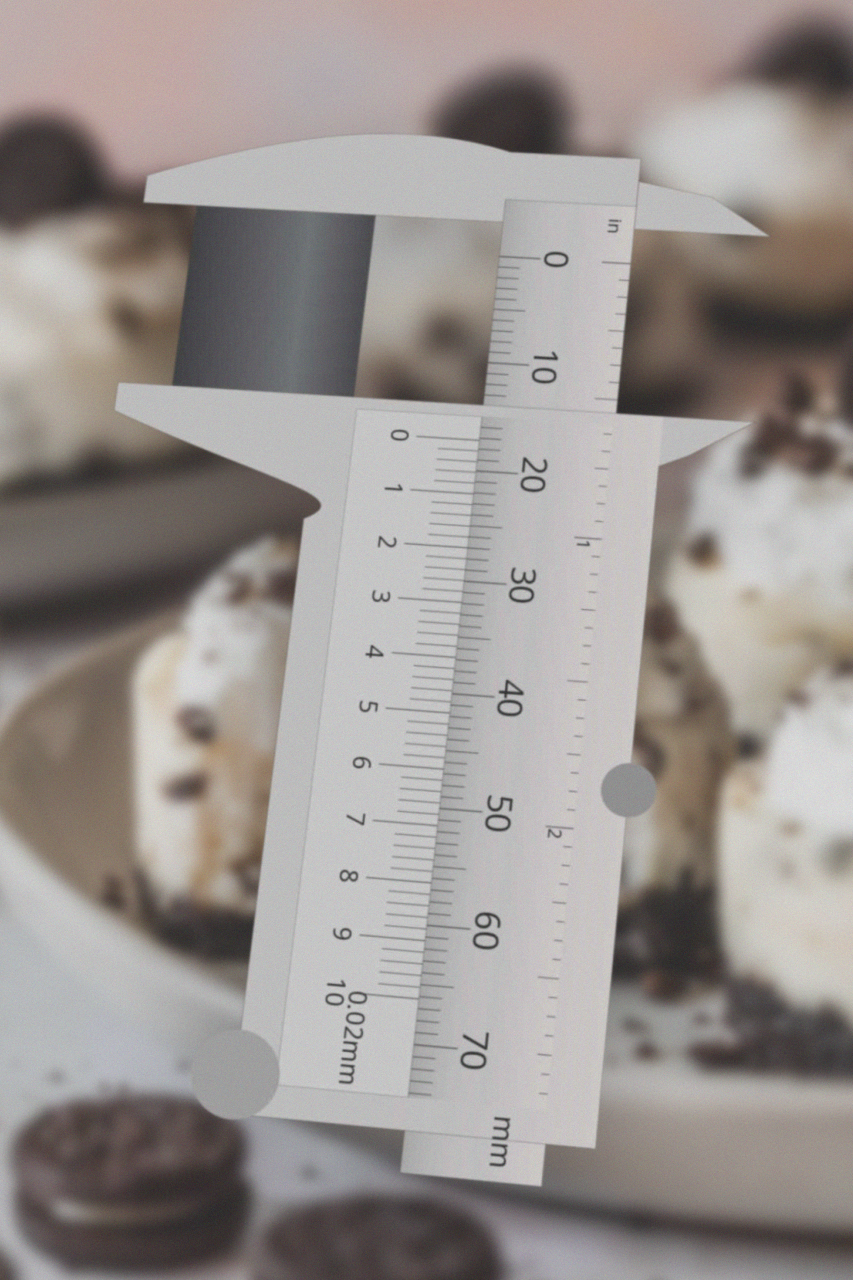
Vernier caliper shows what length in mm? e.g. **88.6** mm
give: **17.2** mm
